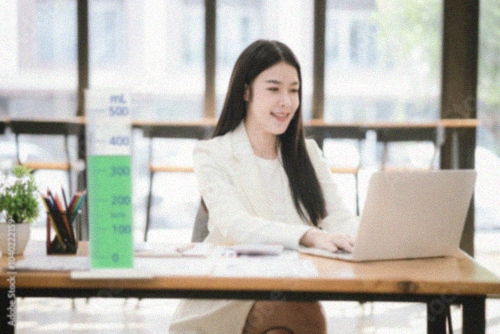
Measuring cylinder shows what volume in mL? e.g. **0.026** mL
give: **350** mL
